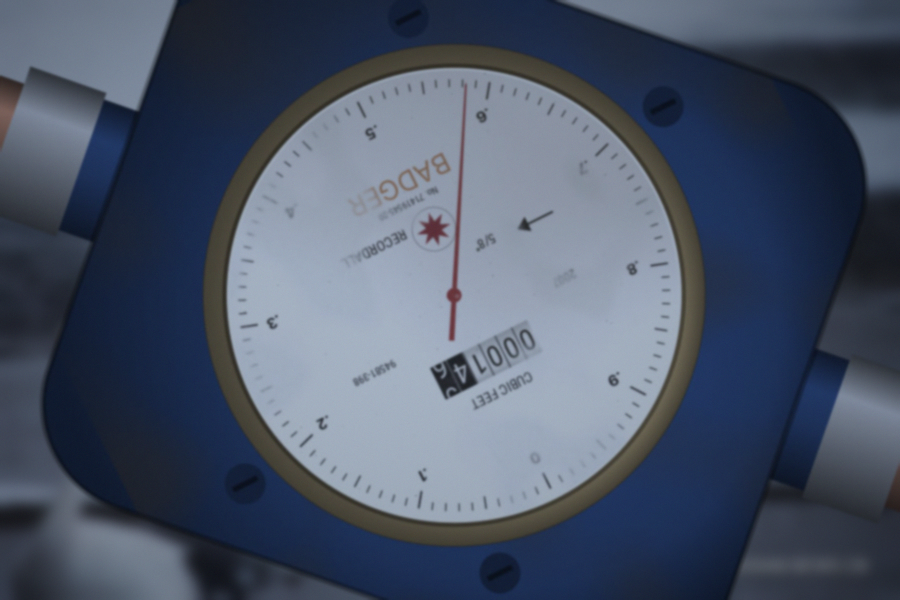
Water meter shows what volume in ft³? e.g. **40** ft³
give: **145.58** ft³
